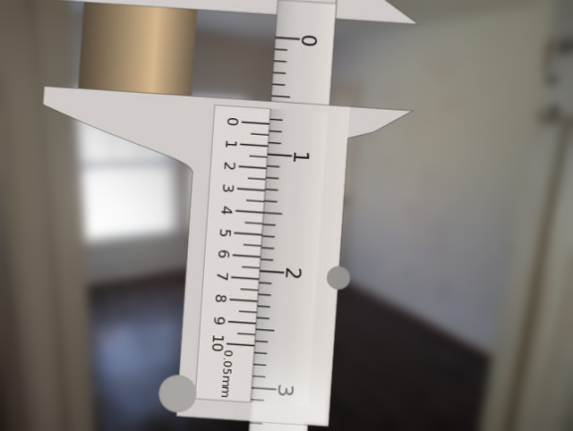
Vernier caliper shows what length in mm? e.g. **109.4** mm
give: **7.4** mm
